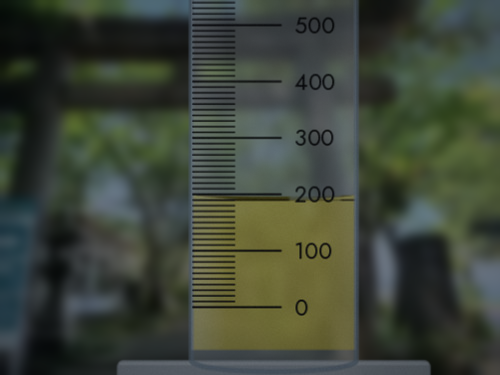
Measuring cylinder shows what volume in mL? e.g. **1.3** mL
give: **190** mL
